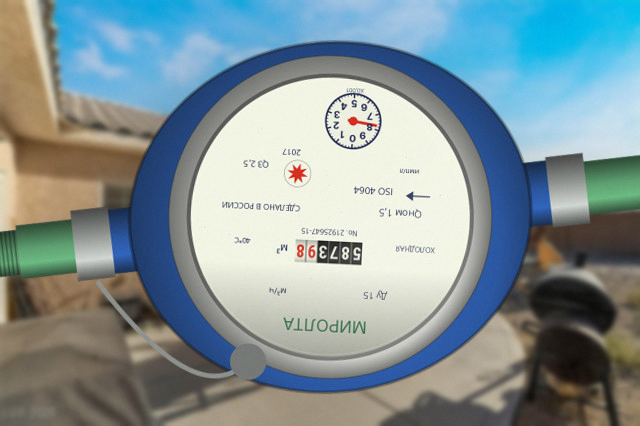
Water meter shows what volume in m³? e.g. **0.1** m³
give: **5873.987** m³
